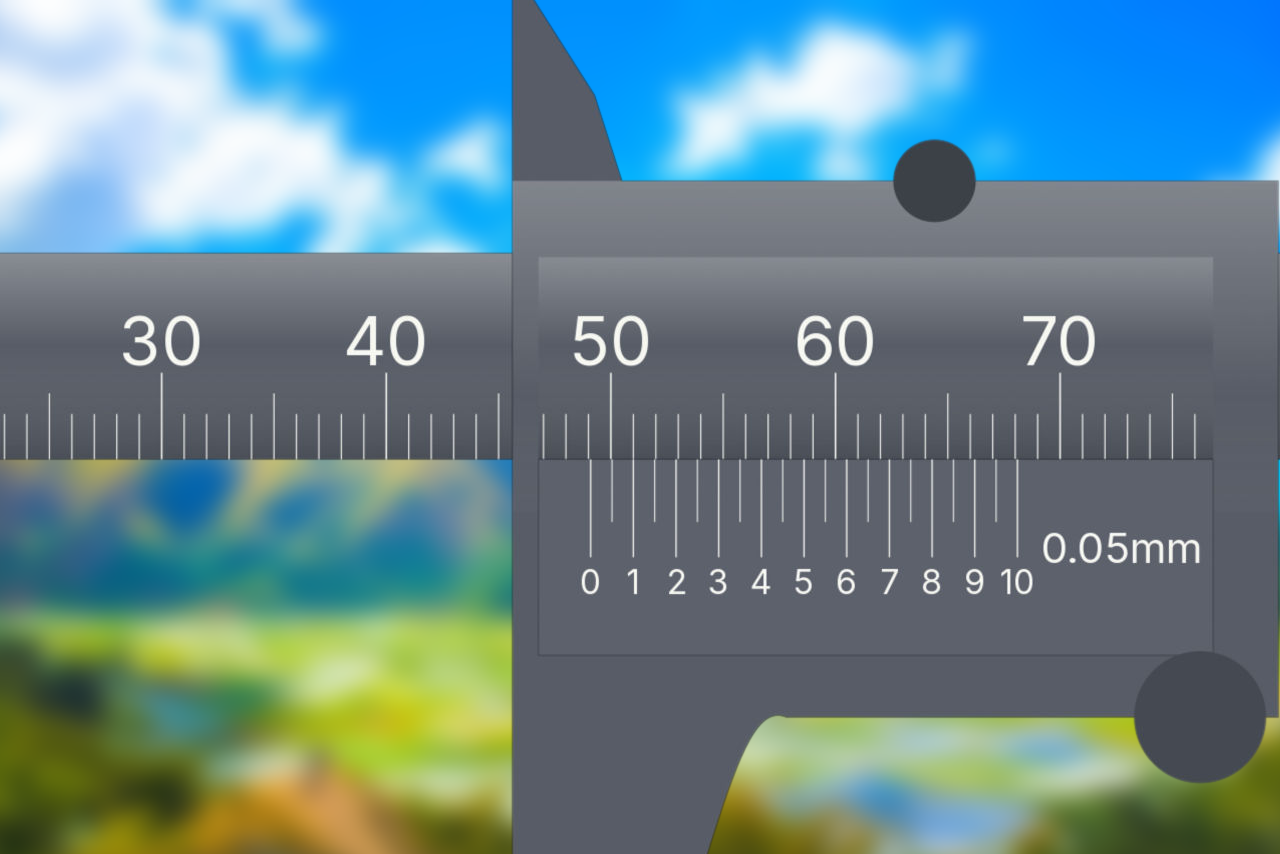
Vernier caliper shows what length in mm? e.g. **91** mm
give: **49.1** mm
